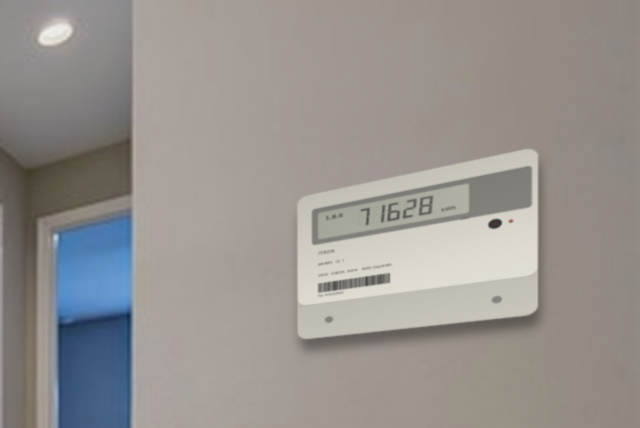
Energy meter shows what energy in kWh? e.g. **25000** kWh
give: **71628** kWh
